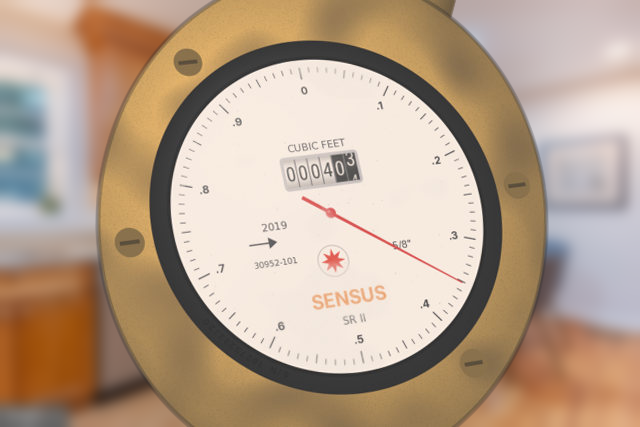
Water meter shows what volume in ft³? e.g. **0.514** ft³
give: **403.35** ft³
